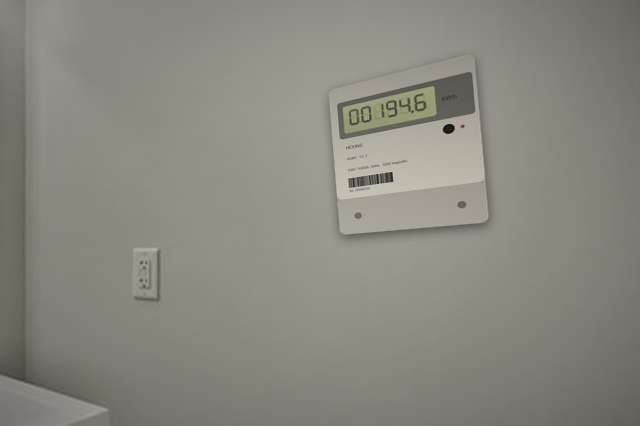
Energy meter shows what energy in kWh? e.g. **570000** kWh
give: **194.6** kWh
